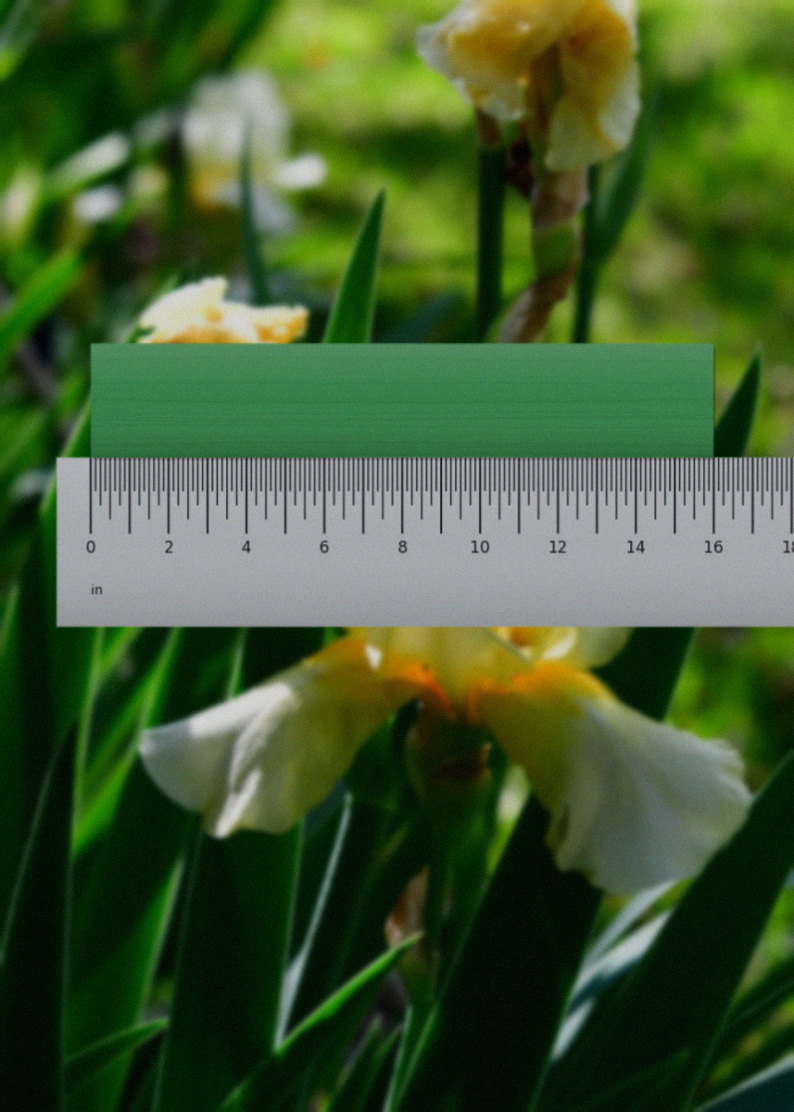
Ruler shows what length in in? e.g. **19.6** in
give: **16** in
